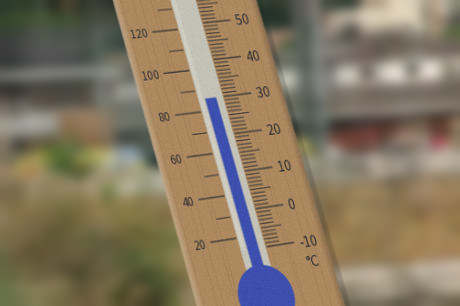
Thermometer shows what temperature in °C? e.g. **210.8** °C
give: **30** °C
